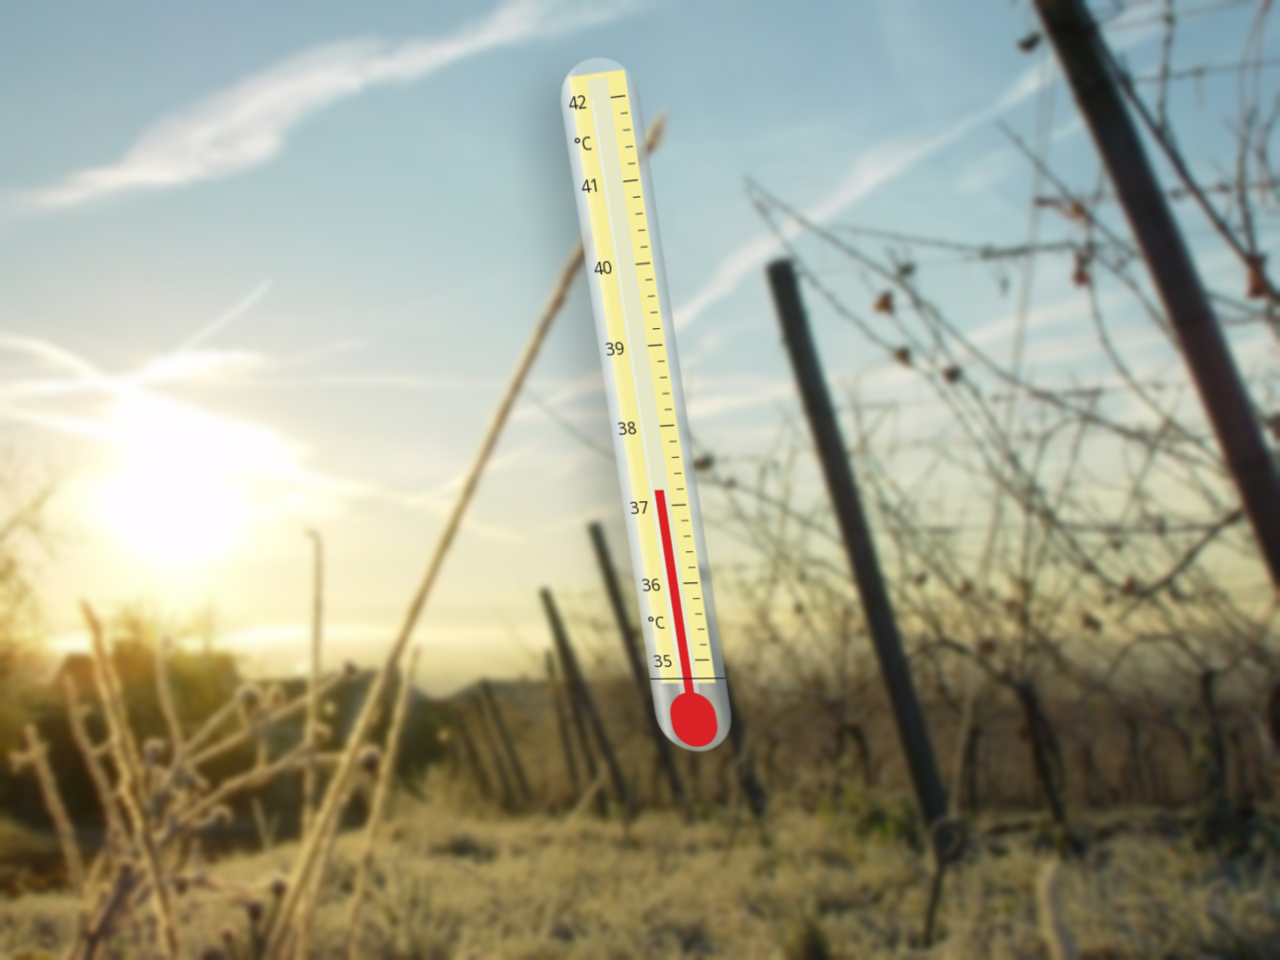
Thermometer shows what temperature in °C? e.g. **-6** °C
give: **37.2** °C
